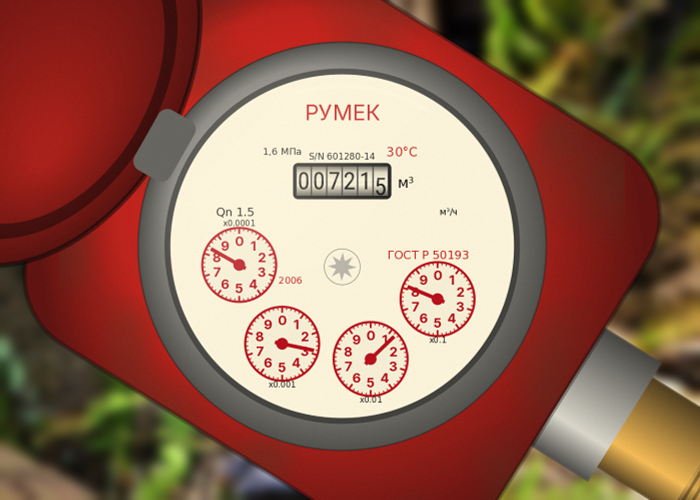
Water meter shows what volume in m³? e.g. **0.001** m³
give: **7214.8128** m³
